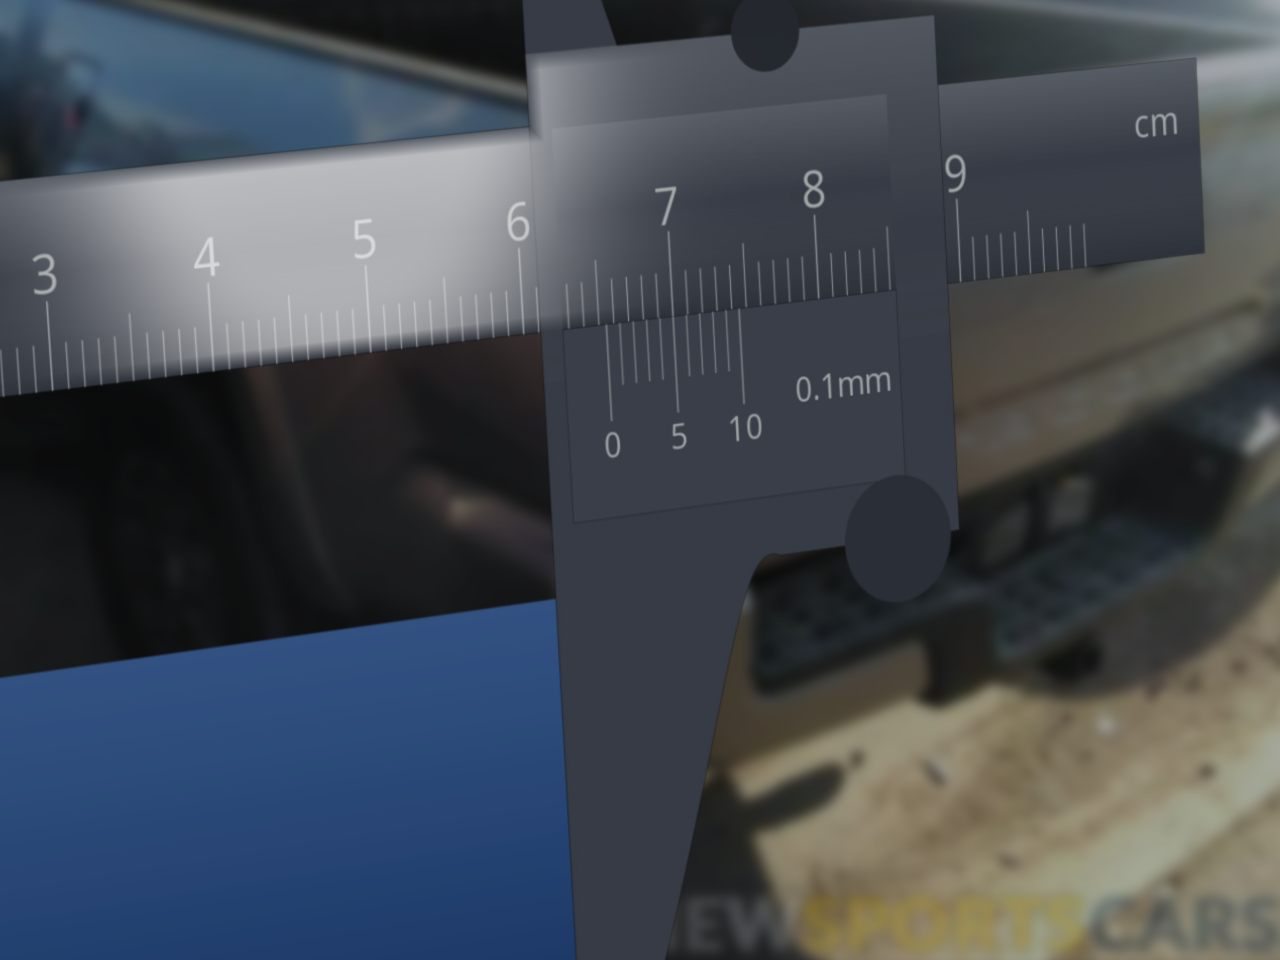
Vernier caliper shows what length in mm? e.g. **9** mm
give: **65.5** mm
